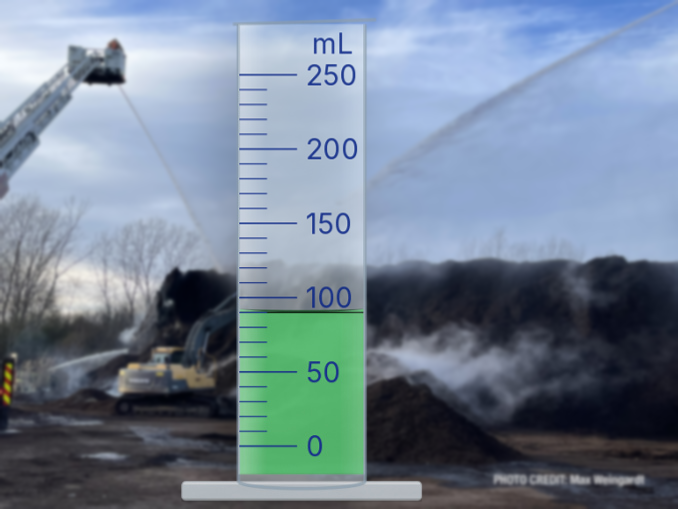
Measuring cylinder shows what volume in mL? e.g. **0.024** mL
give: **90** mL
